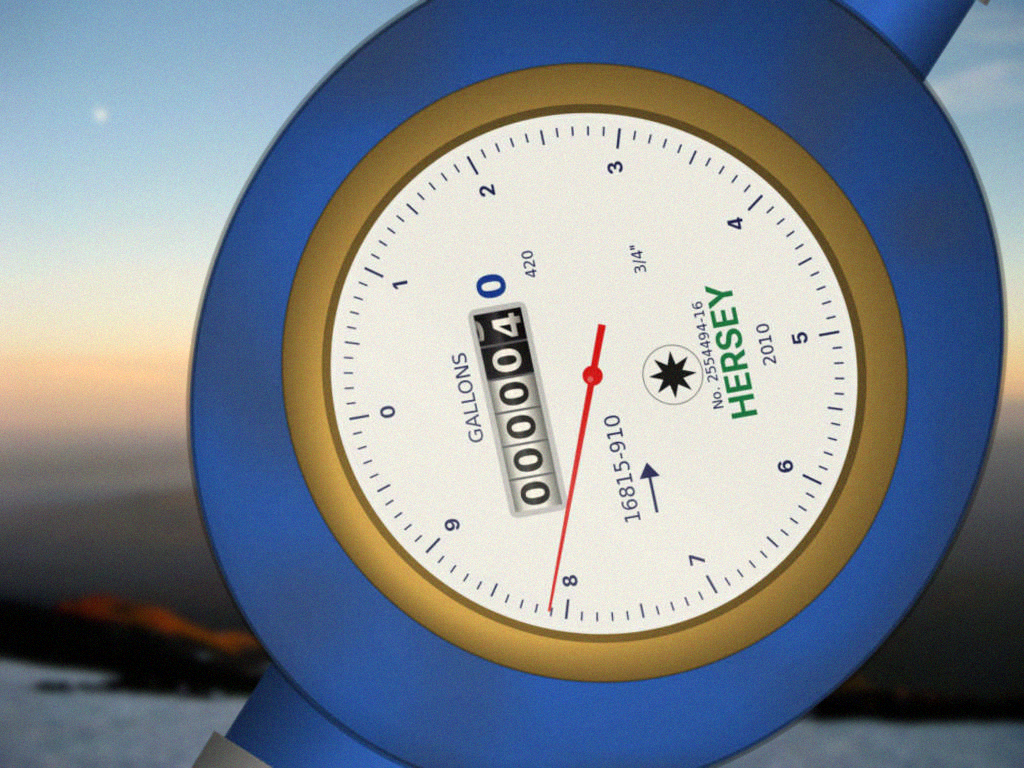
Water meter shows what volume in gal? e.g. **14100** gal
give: **38.1** gal
